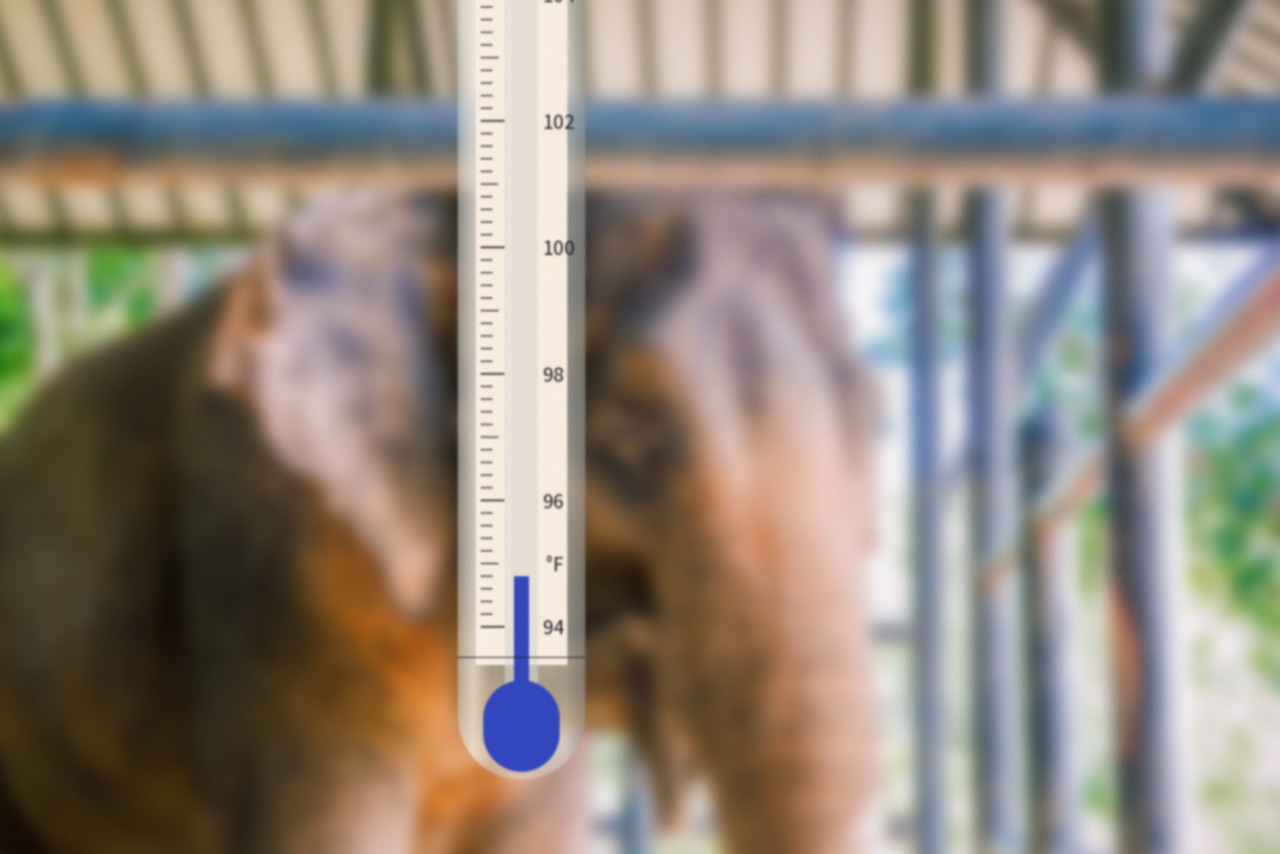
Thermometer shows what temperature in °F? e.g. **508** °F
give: **94.8** °F
